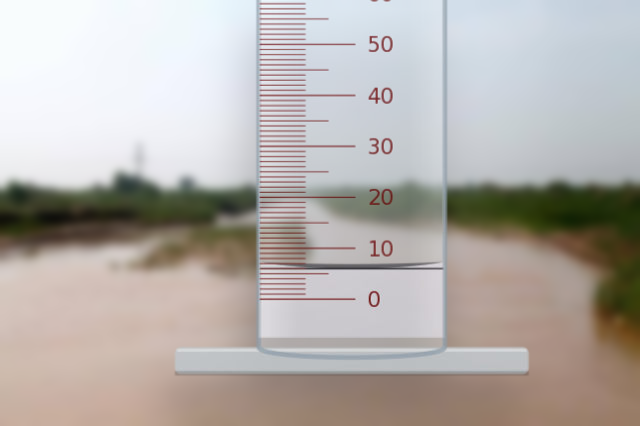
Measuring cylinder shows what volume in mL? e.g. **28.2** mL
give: **6** mL
